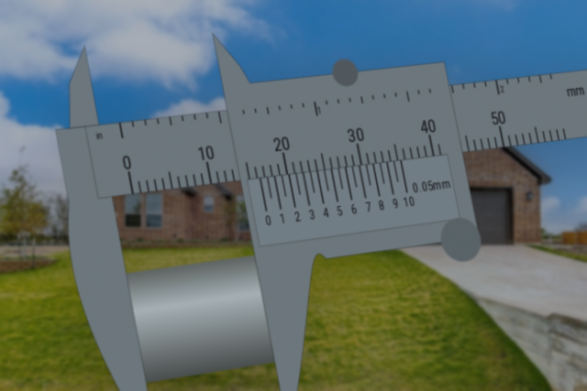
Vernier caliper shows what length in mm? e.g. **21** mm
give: **16.4** mm
